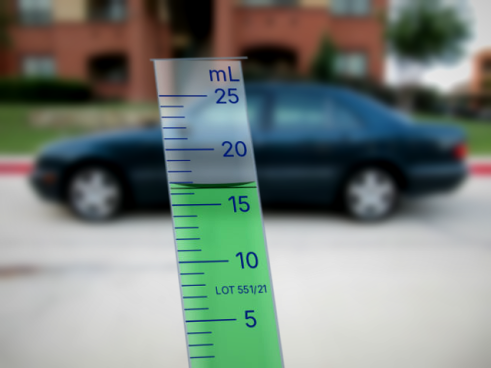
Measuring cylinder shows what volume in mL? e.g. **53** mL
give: **16.5** mL
